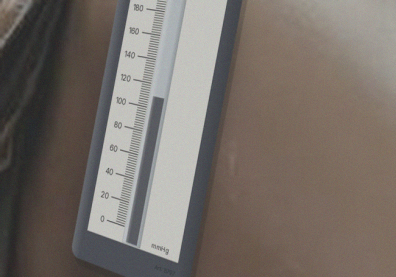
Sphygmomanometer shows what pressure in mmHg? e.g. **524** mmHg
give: **110** mmHg
